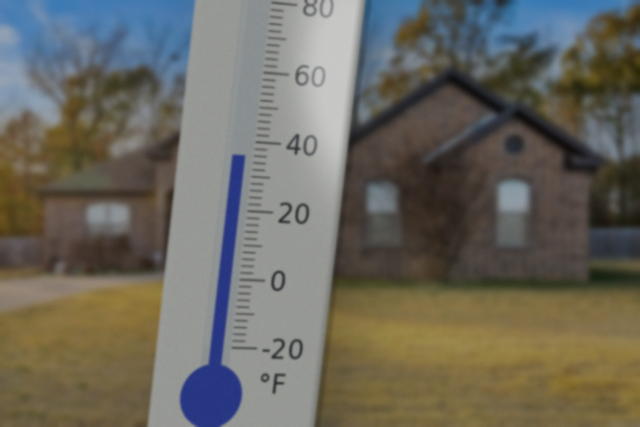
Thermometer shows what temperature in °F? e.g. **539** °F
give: **36** °F
